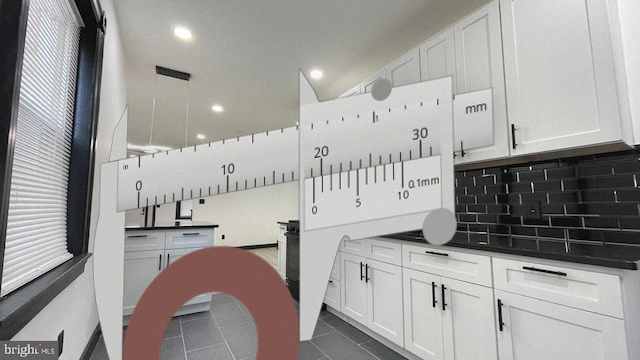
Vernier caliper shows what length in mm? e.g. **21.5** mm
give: **19.2** mm
